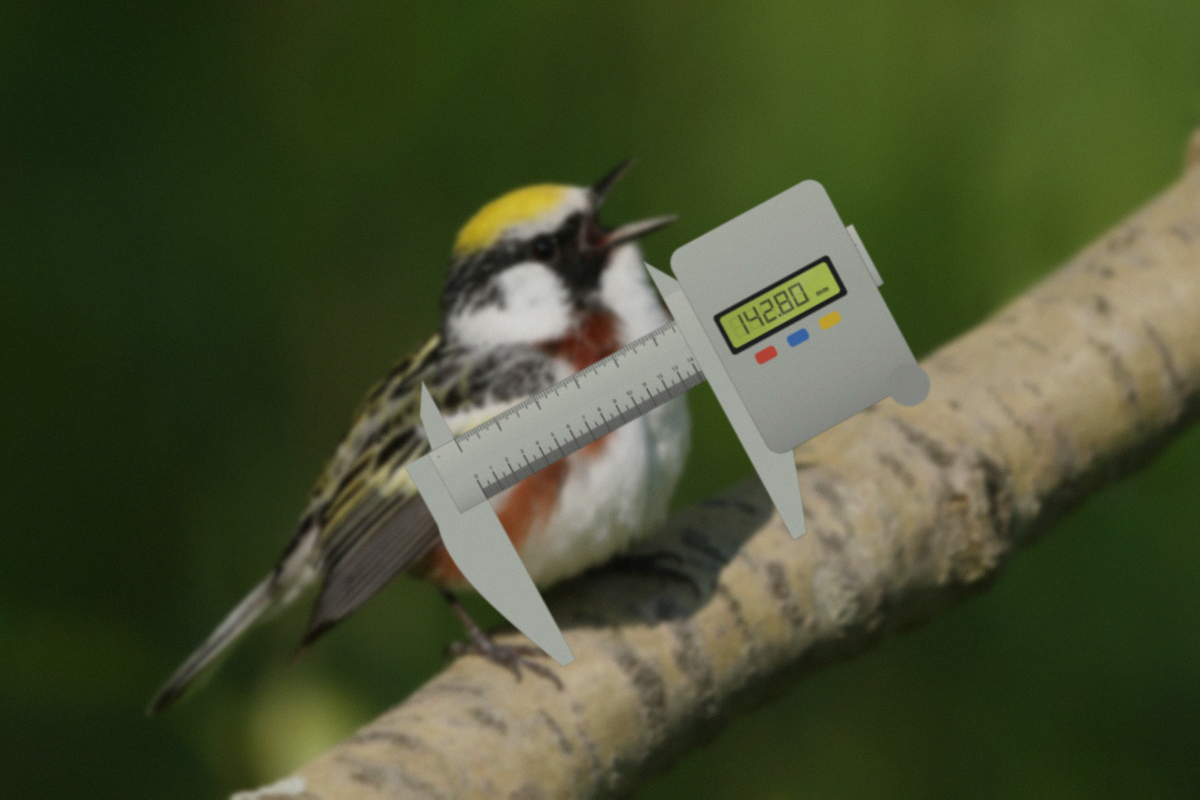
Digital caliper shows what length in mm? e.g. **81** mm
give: **142.80** mm
